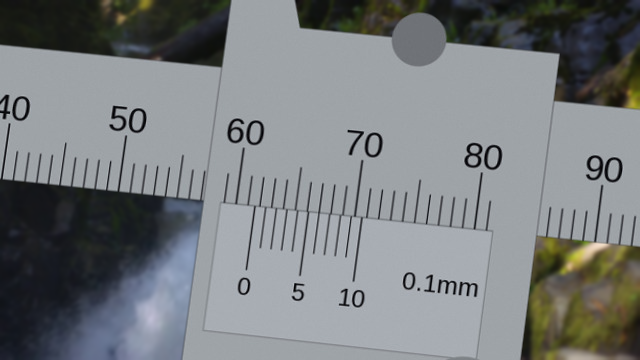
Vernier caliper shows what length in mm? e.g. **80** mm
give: **61.6** mm
